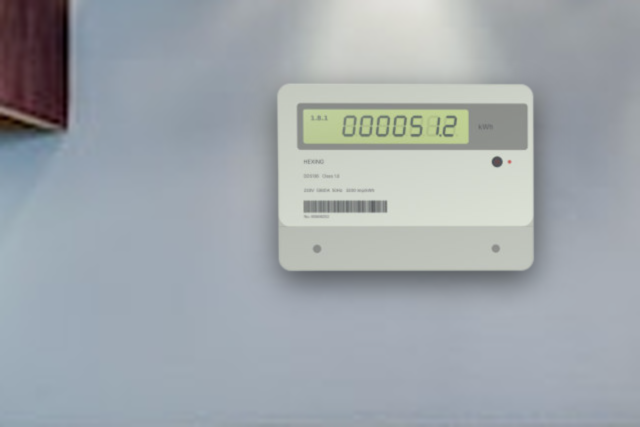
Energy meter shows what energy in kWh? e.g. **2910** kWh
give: **51.2** kWh
